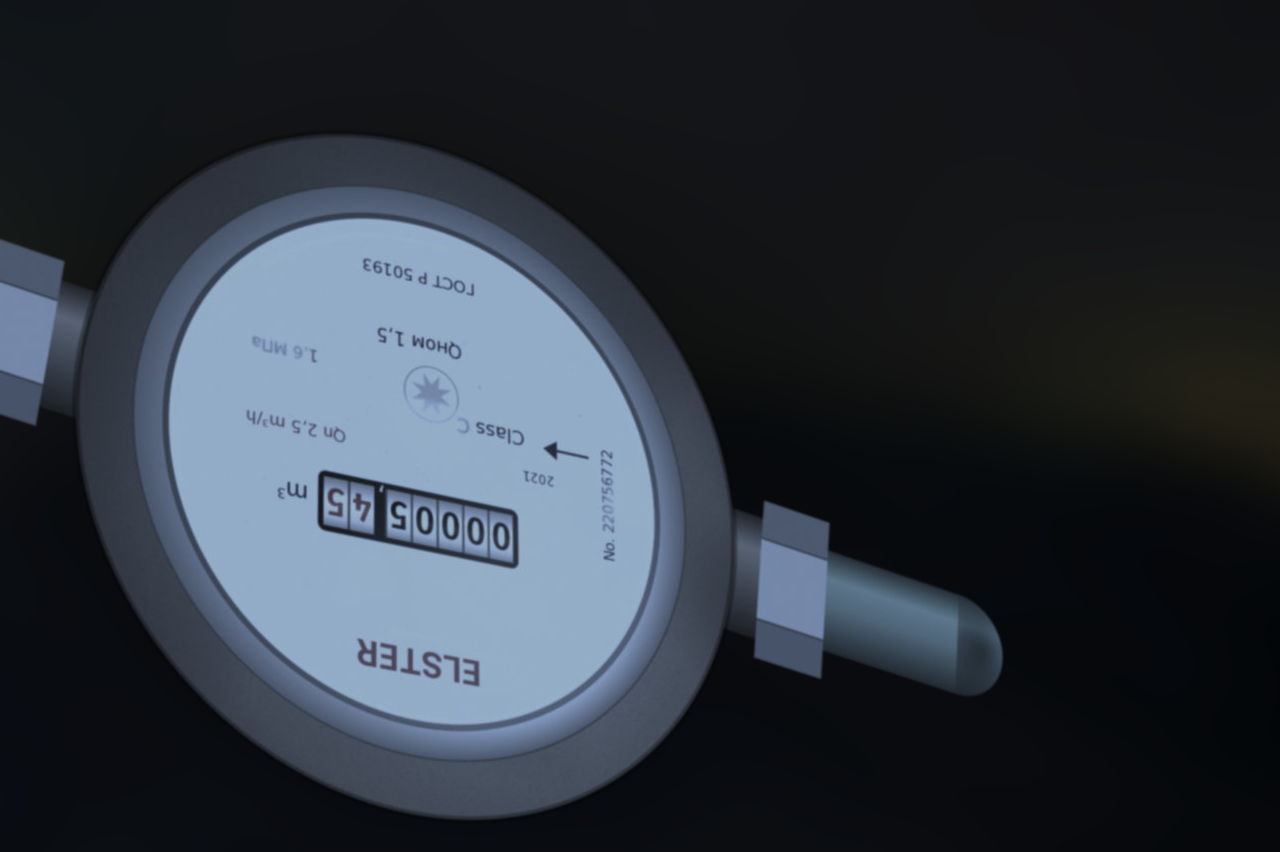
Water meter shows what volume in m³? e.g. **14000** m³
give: **5.45** m³
